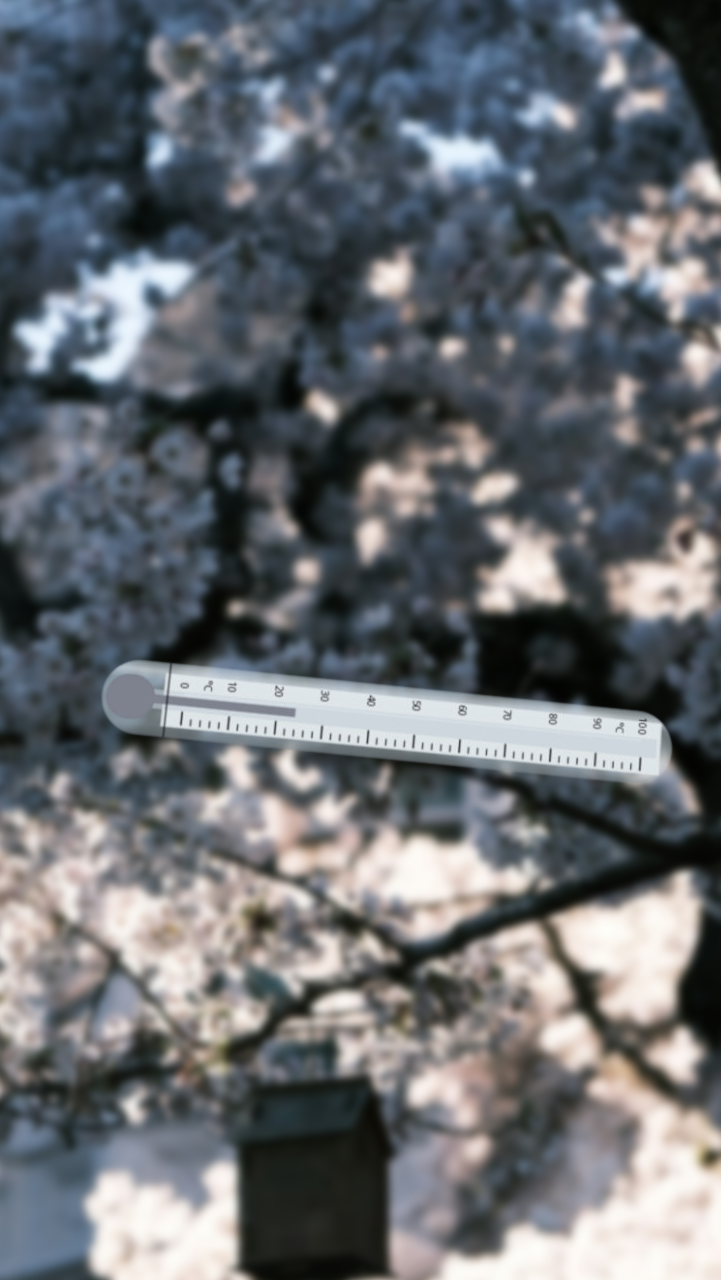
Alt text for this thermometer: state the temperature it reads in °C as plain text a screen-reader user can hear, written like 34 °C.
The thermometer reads 24 °C
